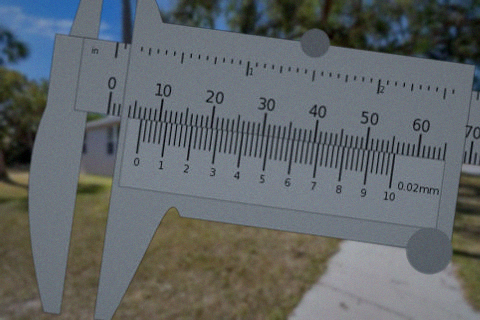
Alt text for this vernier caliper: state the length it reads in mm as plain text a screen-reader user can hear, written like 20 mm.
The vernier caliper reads 6.5 mm
